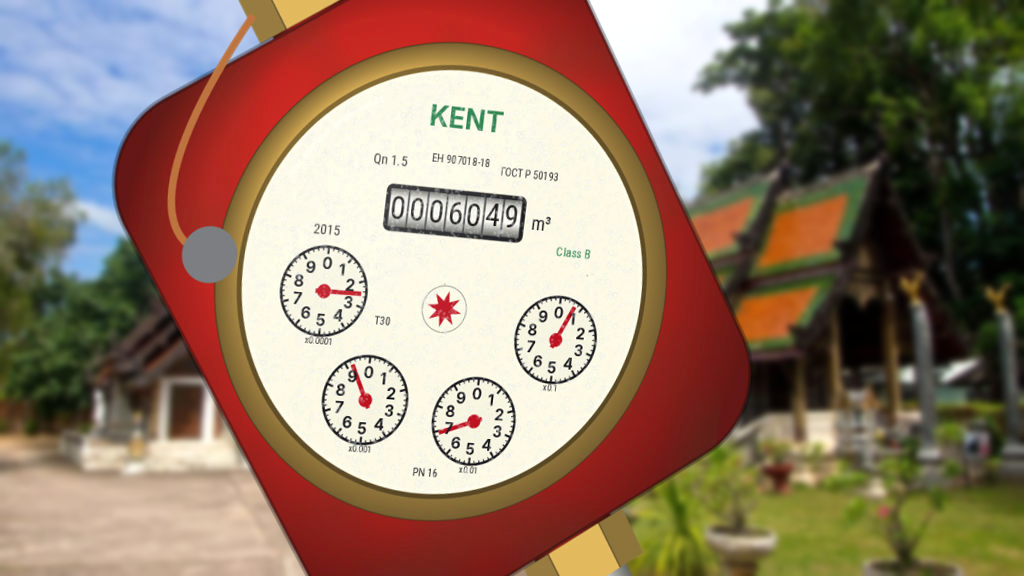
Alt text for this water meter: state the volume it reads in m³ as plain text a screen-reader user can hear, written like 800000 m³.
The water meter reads 6049.0692 m³
